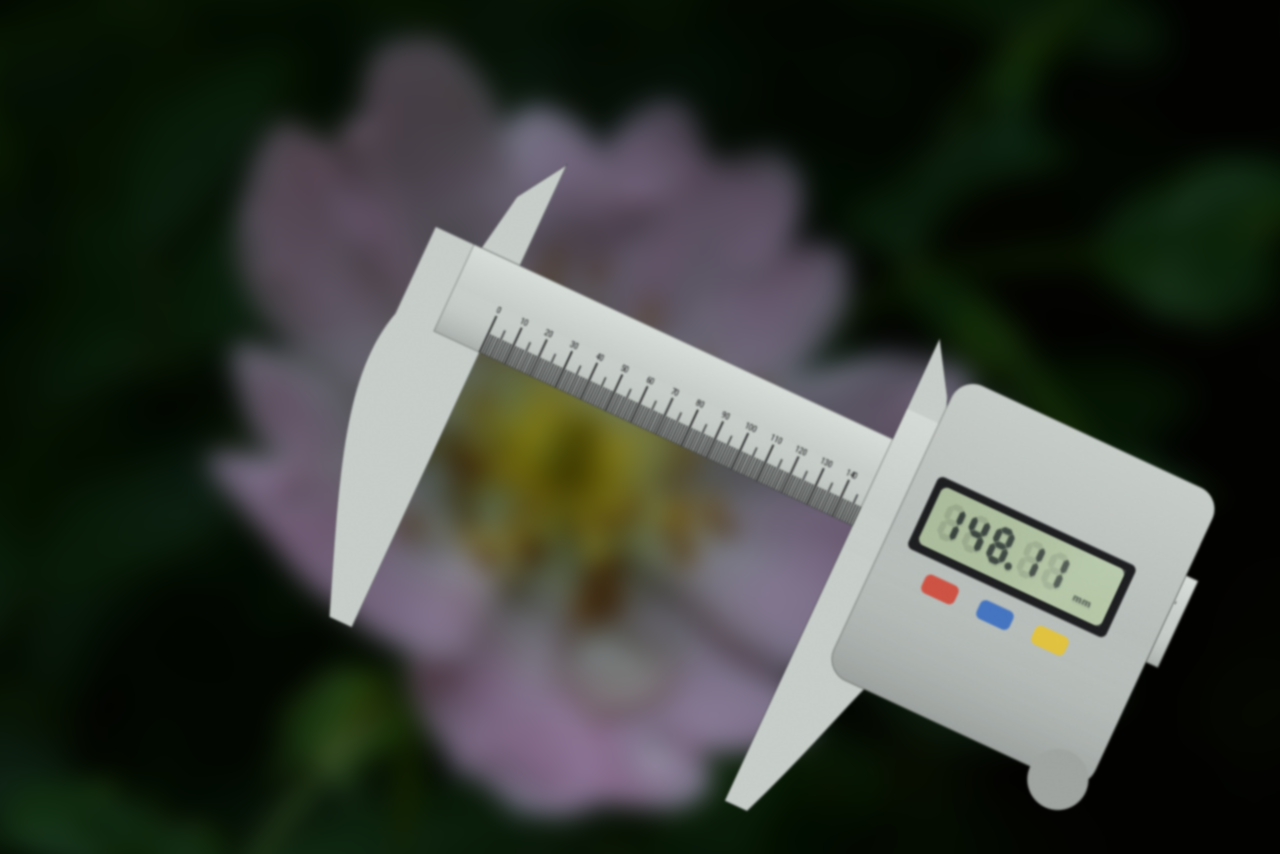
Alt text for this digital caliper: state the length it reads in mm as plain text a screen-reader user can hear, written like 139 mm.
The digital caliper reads 148.11 mm
